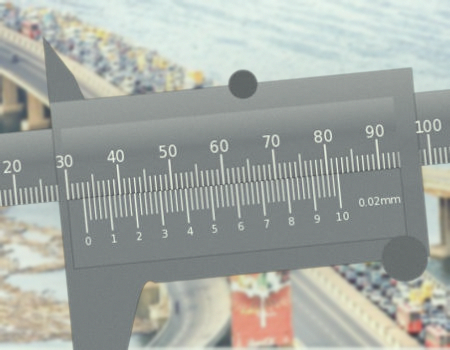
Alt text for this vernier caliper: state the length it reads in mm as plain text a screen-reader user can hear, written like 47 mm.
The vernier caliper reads 33.0 mm
